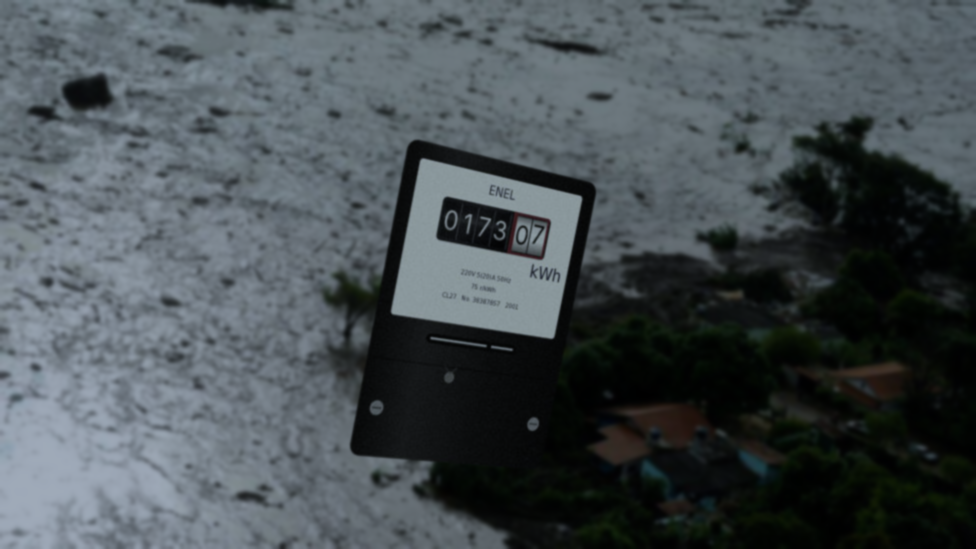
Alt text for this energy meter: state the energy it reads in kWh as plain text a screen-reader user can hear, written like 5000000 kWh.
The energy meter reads 173.07 kWh
